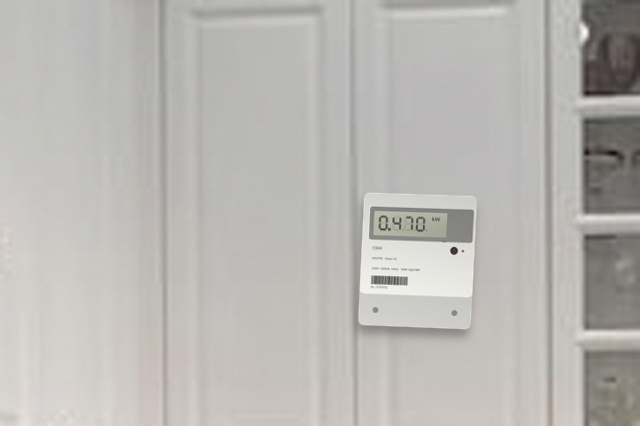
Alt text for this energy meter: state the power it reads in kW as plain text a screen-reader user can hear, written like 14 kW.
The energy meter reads 0.470 kW
